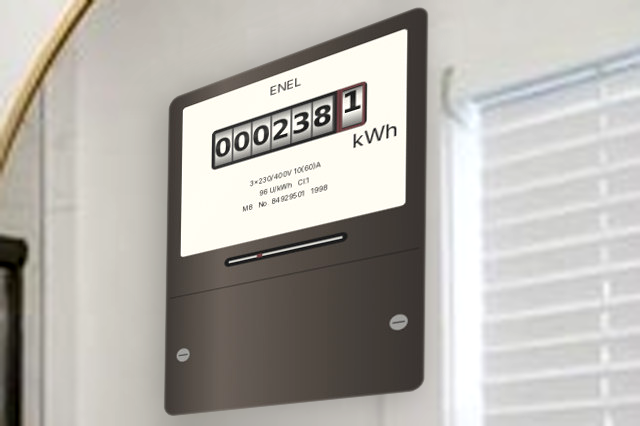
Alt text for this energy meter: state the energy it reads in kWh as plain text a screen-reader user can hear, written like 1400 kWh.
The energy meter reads 238.1 kWh
